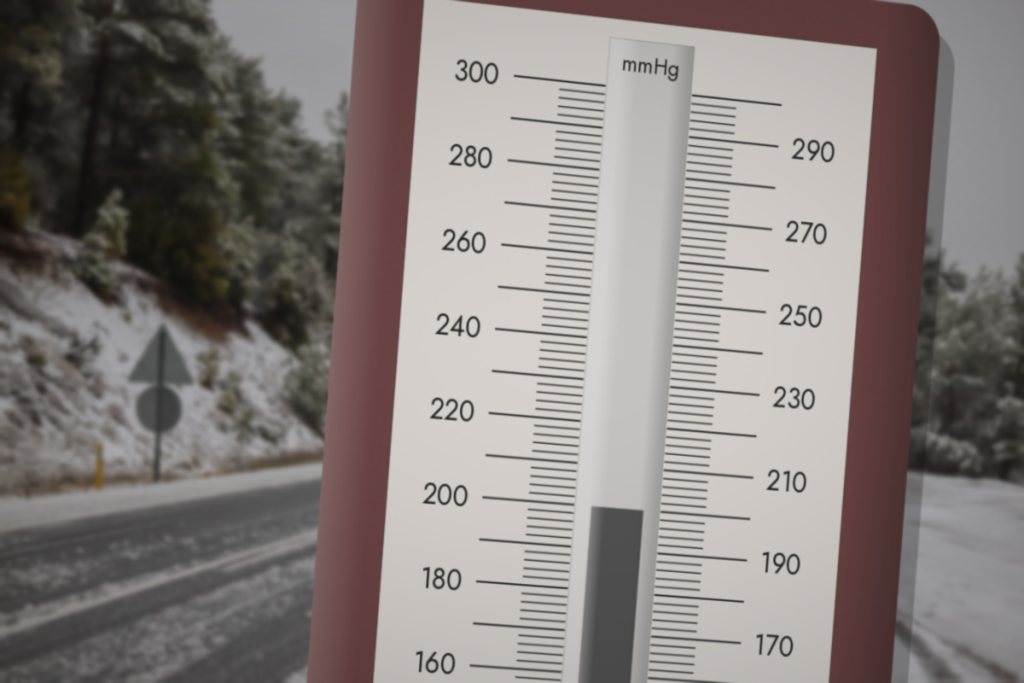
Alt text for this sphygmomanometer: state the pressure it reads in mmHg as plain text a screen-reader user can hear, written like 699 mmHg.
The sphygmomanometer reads 200 mmHg
